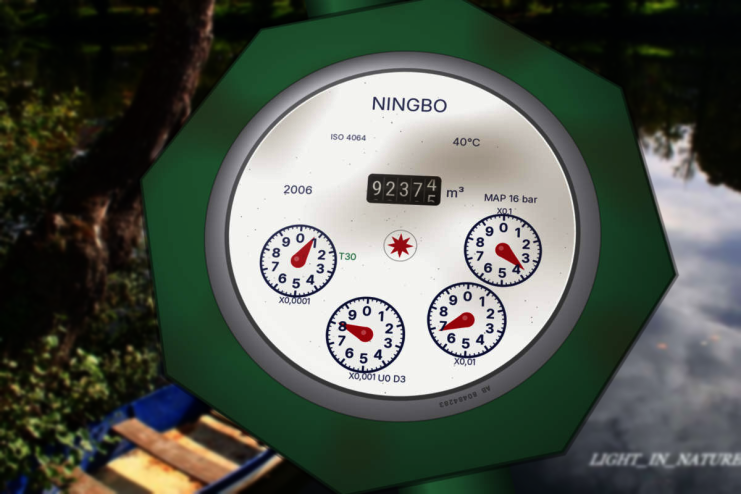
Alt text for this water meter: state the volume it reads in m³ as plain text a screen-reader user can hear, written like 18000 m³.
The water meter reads 92374.3680 m³
